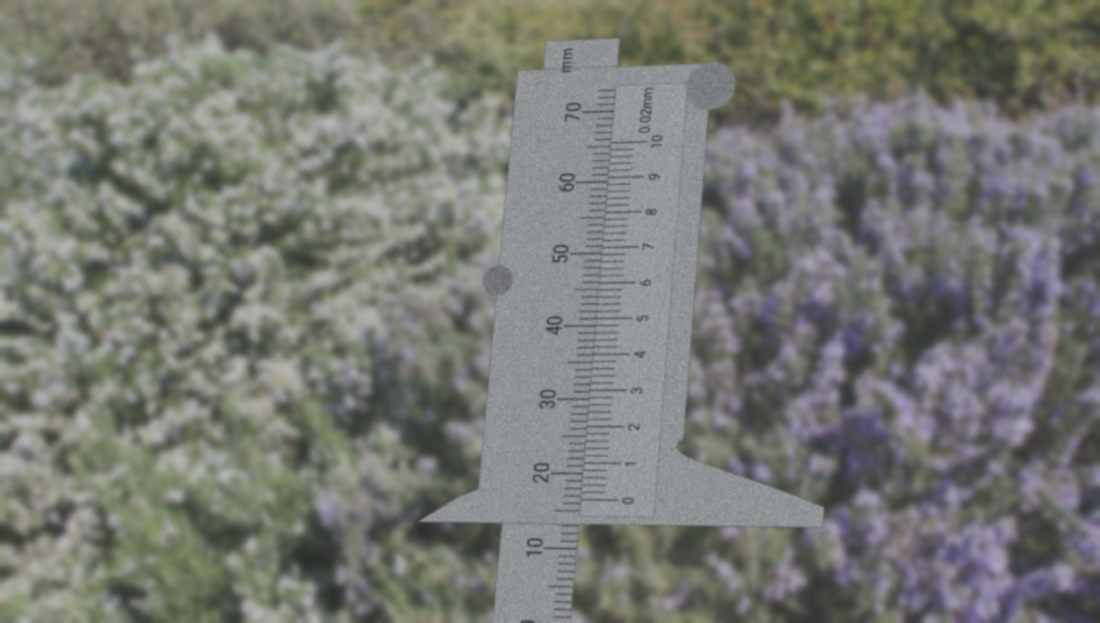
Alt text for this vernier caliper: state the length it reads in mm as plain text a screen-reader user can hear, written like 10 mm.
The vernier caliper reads 16.5 mm
